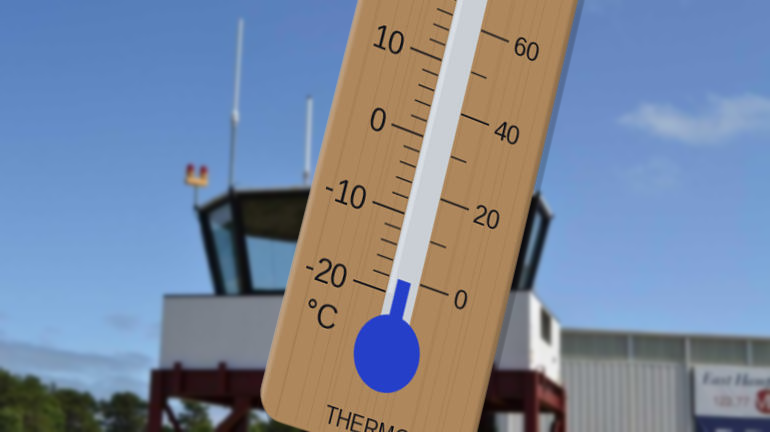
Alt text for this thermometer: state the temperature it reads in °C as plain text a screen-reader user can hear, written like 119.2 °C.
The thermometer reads -18 °C
